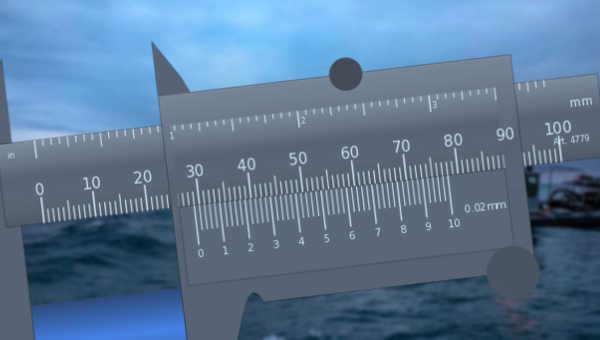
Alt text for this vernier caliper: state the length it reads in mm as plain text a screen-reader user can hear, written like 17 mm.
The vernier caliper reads 29.0 mm
